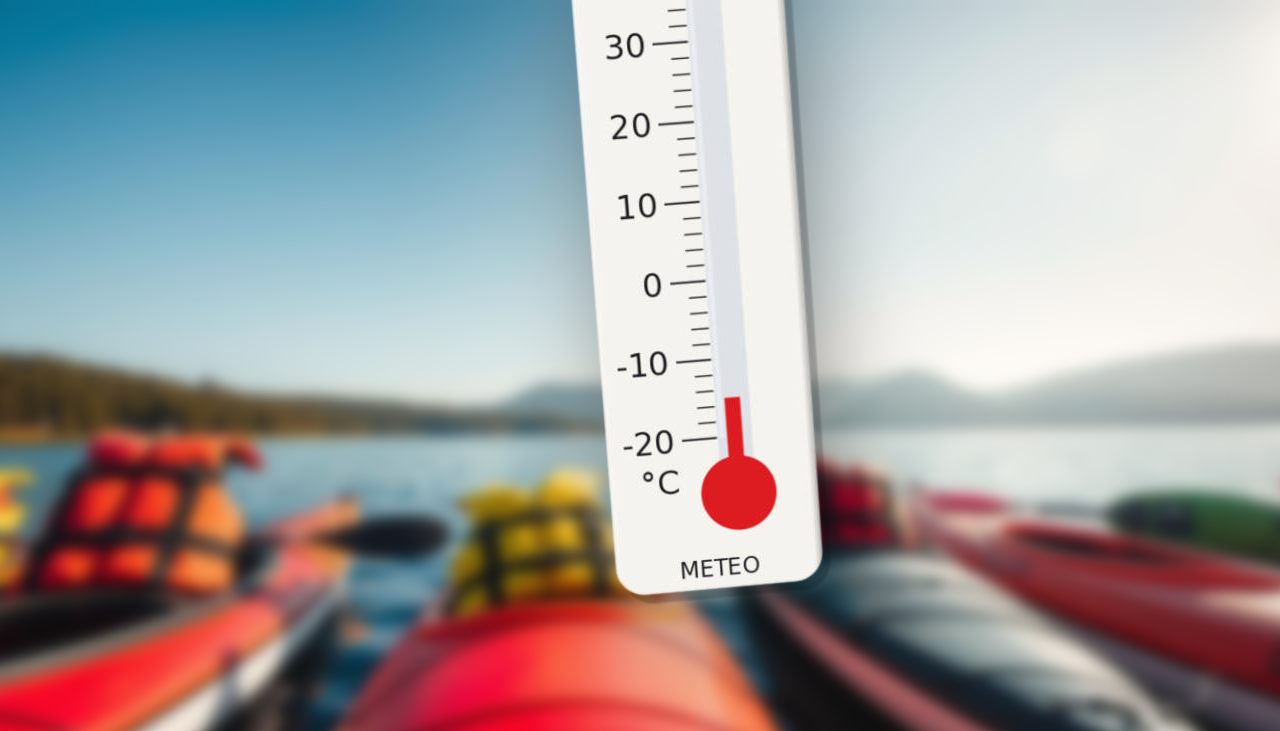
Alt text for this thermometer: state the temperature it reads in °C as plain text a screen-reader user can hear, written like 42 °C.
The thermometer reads -15 °C
